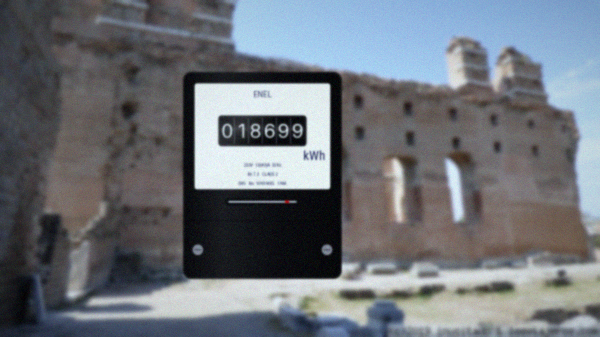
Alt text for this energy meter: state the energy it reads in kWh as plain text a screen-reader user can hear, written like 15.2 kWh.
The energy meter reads 18699 kWh
